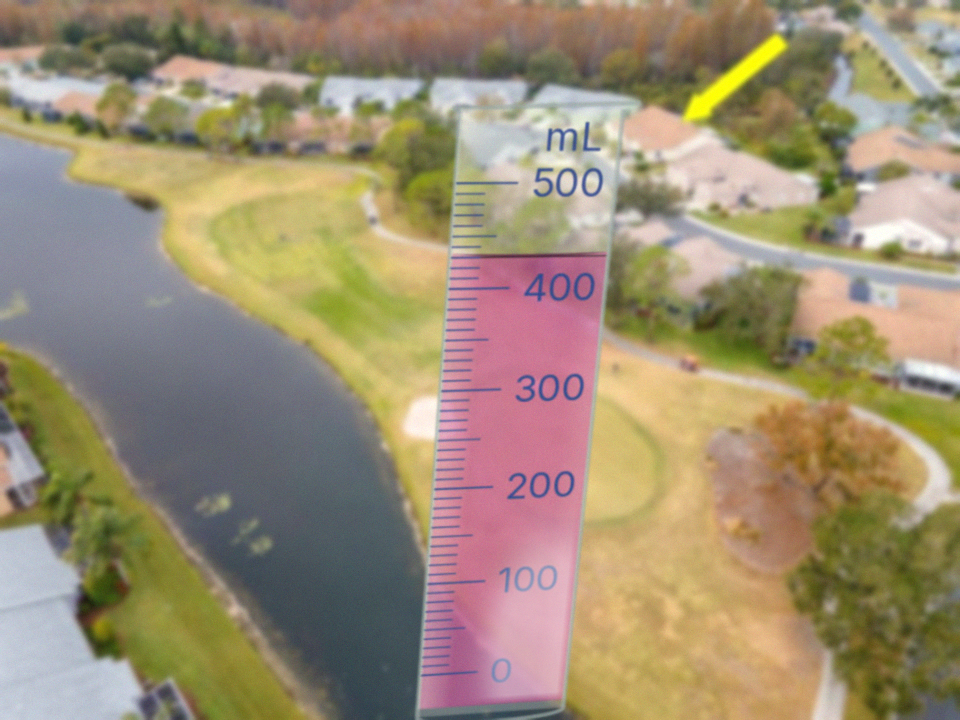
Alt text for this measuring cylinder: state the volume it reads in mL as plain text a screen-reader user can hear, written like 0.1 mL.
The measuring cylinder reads 430 mL
